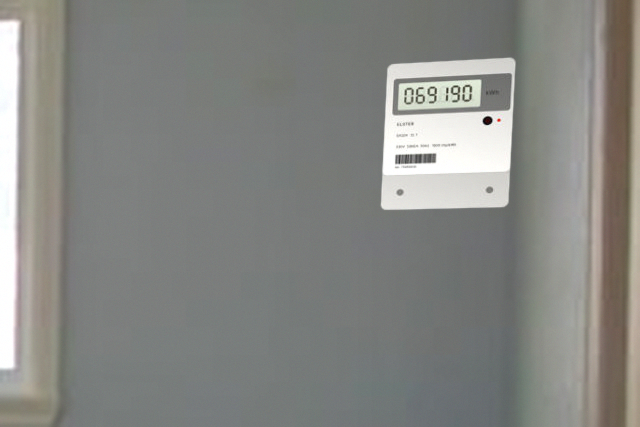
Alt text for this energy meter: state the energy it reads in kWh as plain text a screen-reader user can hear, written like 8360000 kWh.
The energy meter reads 69190 kWh
